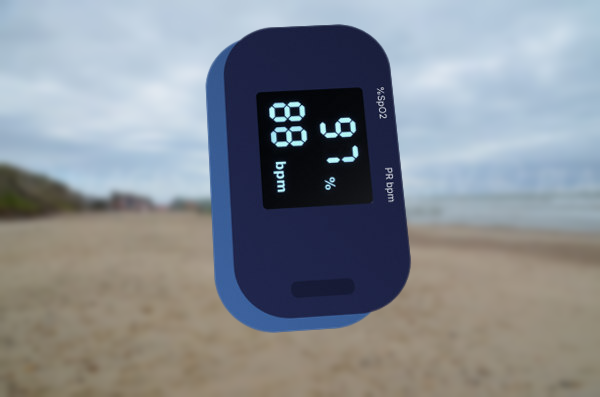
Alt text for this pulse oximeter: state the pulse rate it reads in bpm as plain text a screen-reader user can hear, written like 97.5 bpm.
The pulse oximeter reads 88 bpm
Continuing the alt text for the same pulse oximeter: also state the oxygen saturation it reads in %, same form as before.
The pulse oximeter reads 97 %
